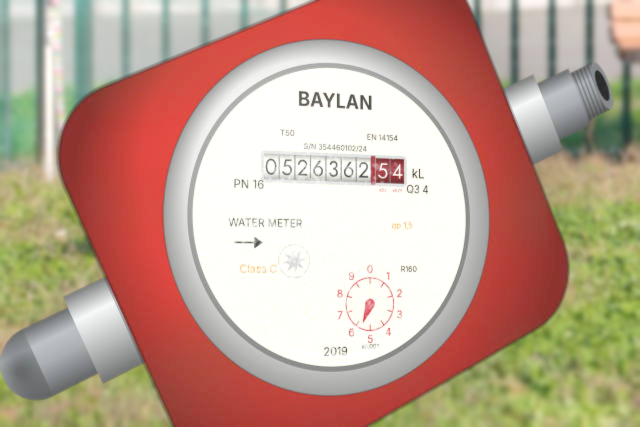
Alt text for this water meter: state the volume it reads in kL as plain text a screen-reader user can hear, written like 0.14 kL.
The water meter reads 526362.545 kL
